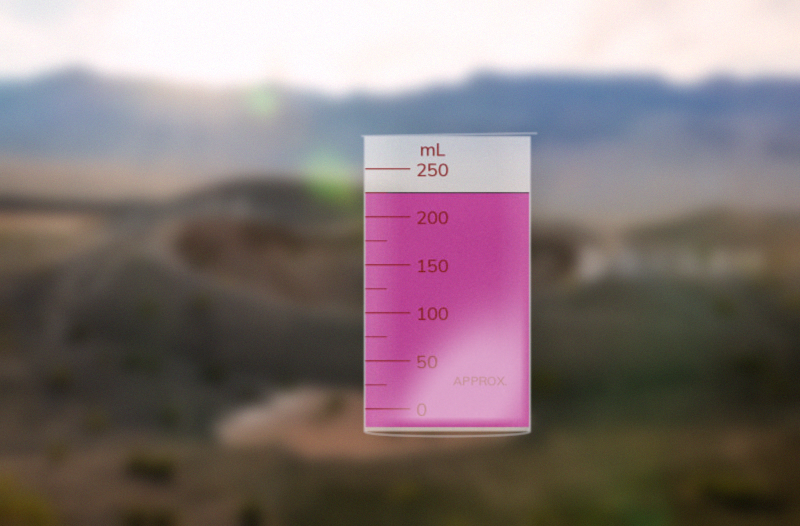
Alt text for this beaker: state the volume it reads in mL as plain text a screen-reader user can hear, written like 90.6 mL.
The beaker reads 225 mL
